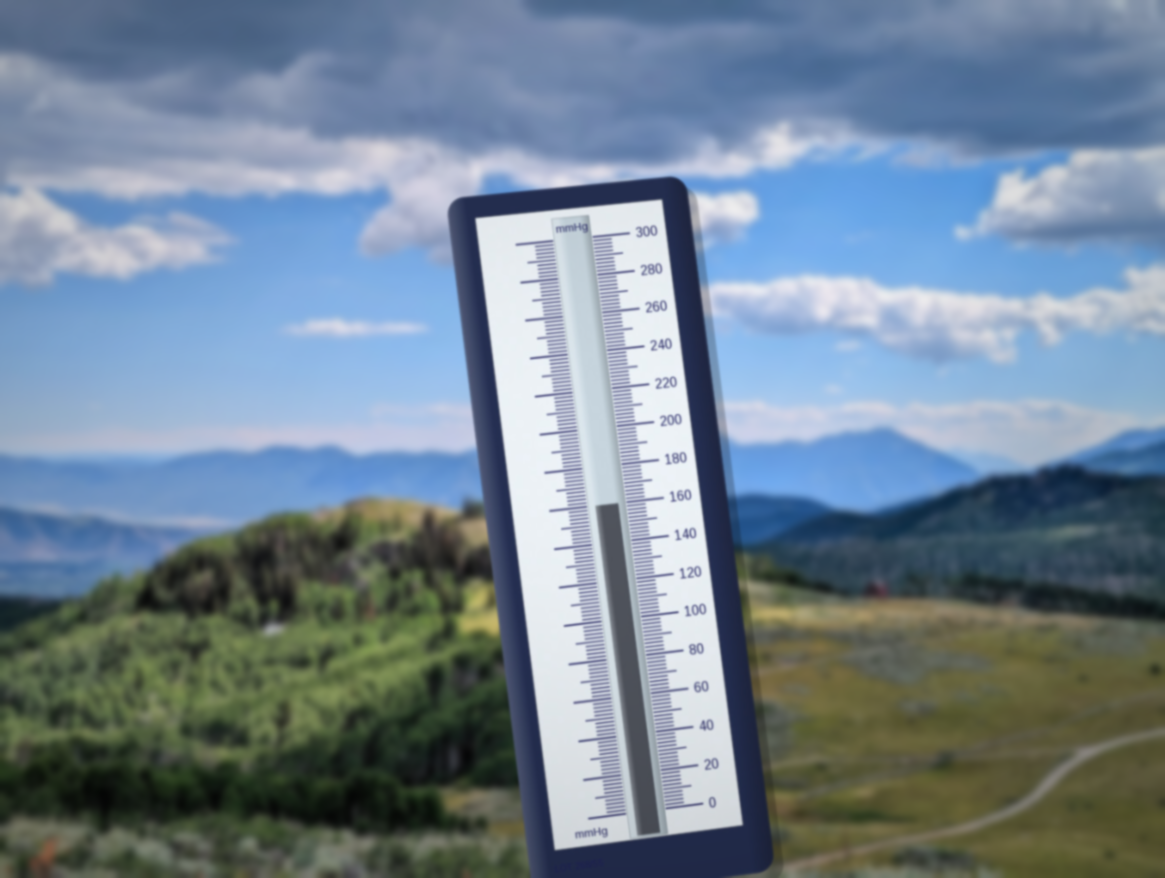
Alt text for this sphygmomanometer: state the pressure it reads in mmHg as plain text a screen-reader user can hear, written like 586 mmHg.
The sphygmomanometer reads 160 mmHg
